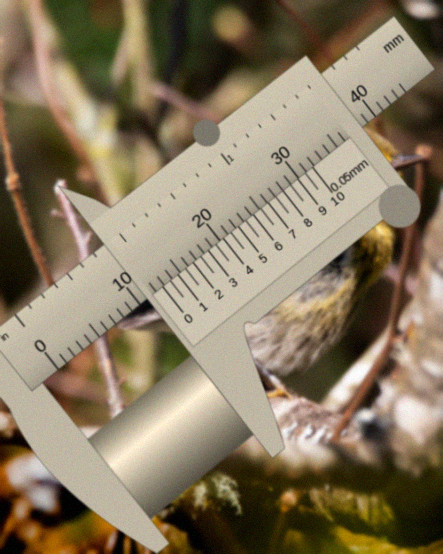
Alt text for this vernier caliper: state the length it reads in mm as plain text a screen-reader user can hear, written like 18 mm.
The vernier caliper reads 12.8 mm
